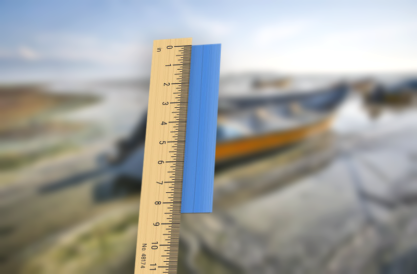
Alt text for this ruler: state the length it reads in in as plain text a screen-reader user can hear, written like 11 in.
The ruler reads 8.5 in
